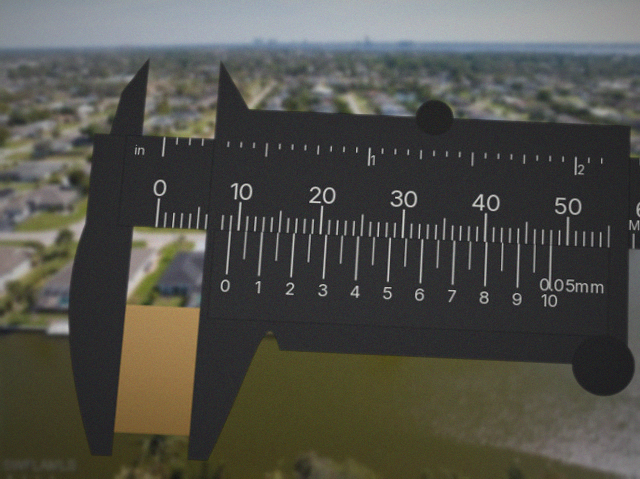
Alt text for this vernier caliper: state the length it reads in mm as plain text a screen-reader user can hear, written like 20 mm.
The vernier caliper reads 9.0 mm
